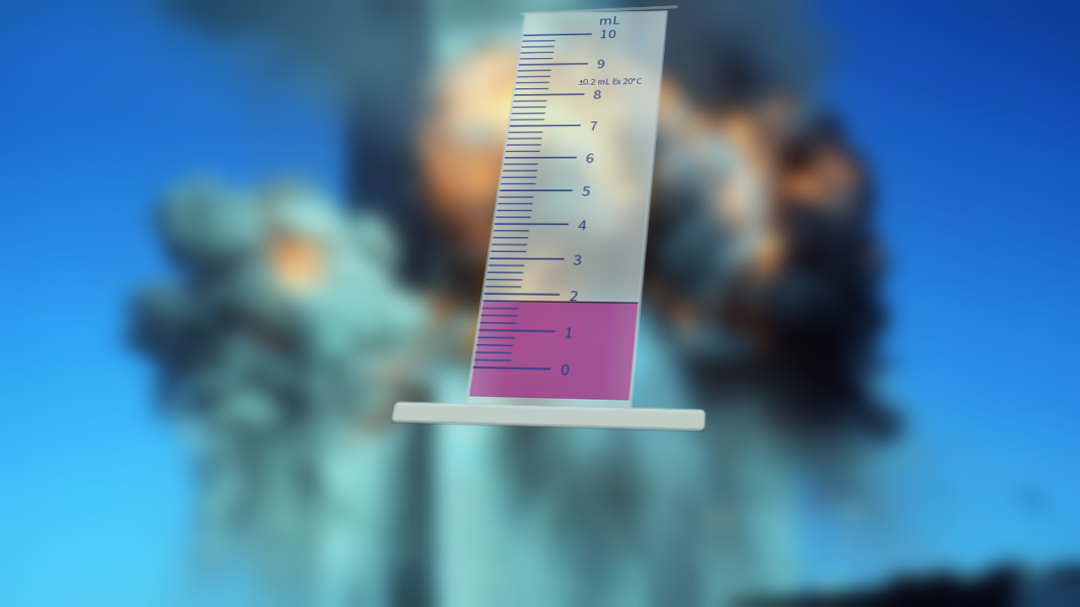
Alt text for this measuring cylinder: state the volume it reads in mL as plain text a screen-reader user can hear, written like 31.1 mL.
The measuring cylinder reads 1.8 mL
